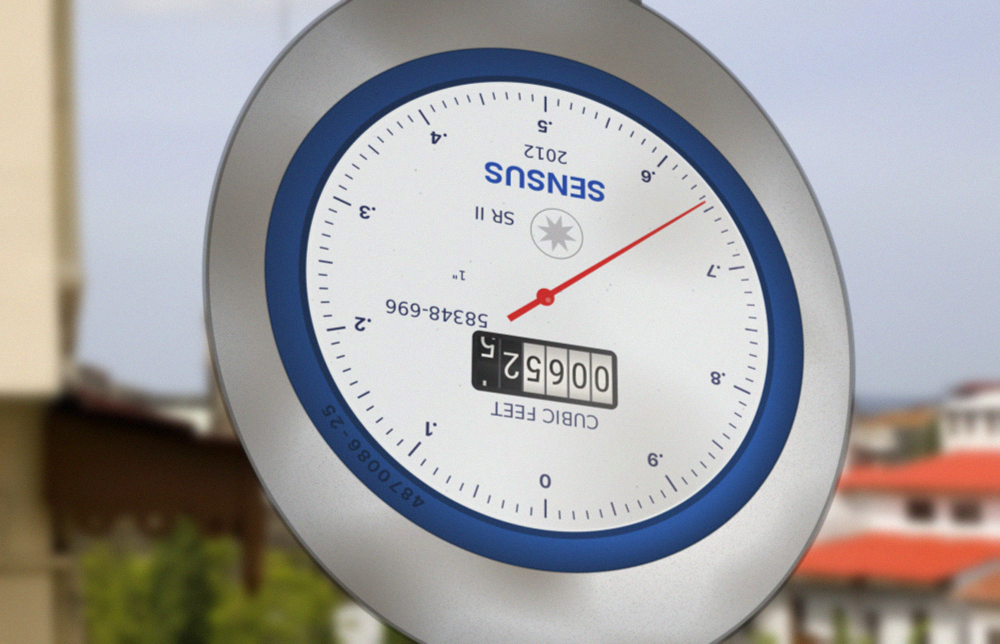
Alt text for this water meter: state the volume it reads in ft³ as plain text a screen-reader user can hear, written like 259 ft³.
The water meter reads 6524.64 ft³
